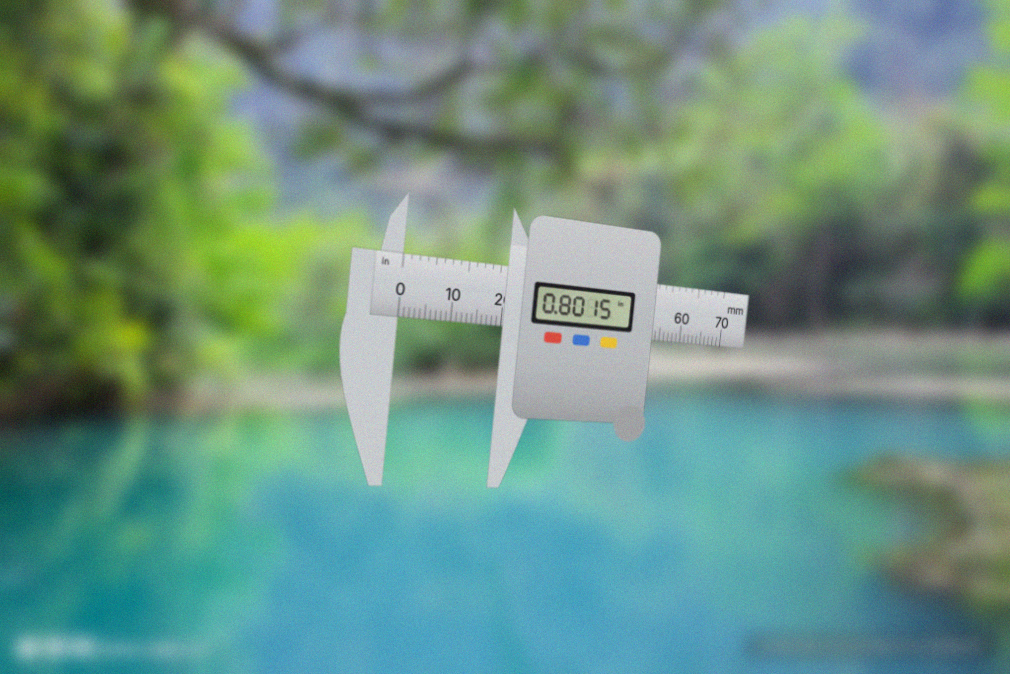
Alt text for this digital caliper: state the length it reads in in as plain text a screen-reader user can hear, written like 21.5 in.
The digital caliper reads 0.8015 in
